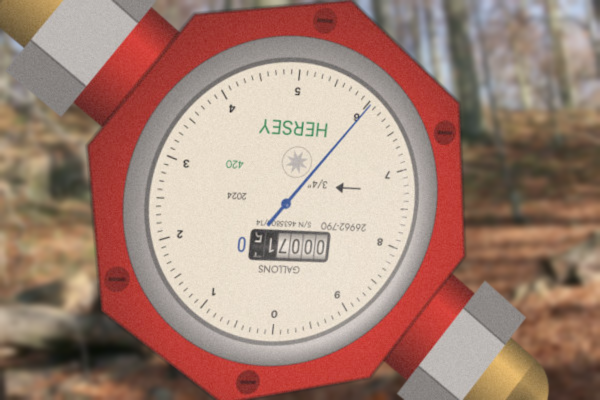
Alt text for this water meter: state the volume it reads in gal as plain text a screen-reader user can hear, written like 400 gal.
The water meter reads 7146.0 gal
